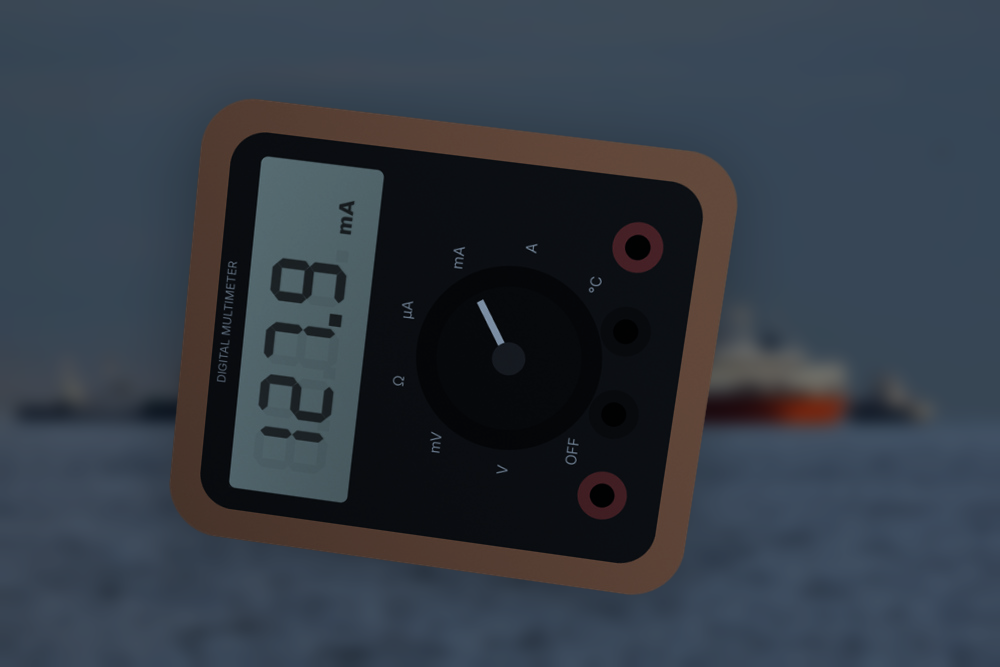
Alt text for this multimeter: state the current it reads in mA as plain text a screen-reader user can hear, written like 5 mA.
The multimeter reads 127.9 mA
